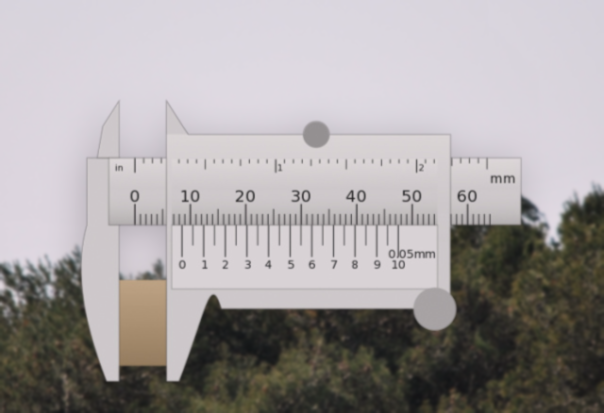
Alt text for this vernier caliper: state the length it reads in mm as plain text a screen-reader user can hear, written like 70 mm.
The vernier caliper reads 8.5 mm
